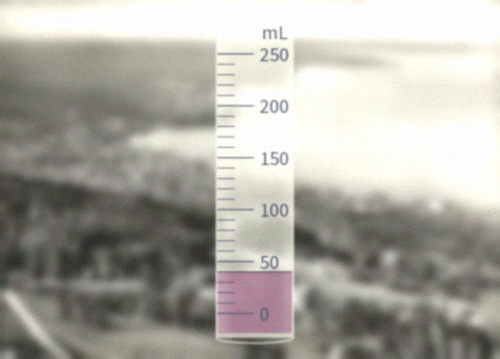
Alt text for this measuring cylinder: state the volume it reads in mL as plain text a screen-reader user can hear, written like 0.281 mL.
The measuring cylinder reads 40 mL
